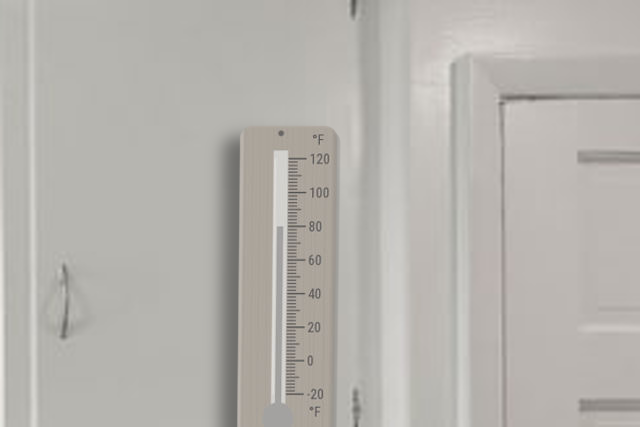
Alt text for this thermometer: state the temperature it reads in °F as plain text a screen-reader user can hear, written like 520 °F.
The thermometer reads 80 °F
